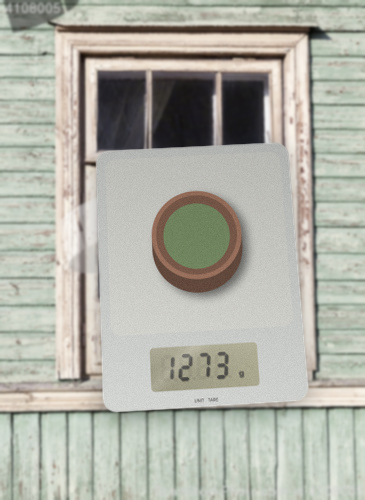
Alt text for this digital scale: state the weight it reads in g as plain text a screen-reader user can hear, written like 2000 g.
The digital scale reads 1273 g
